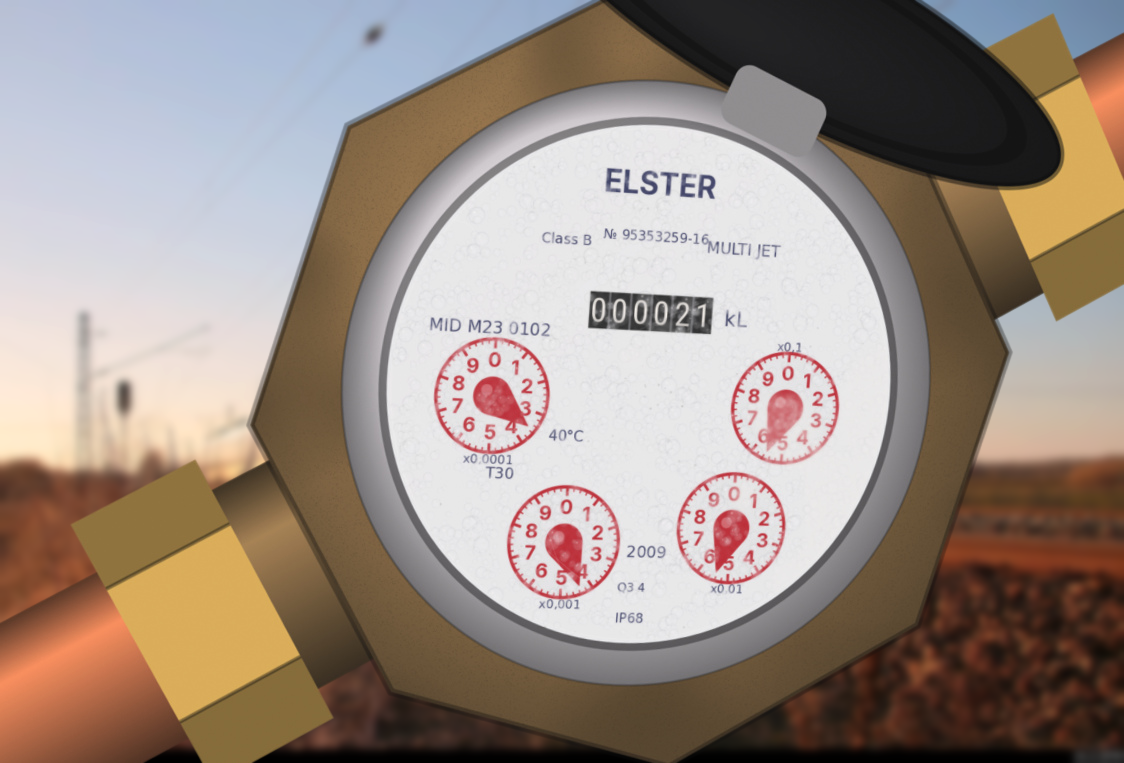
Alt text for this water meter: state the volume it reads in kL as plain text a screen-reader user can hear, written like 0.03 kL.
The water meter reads 21.5543 kL
